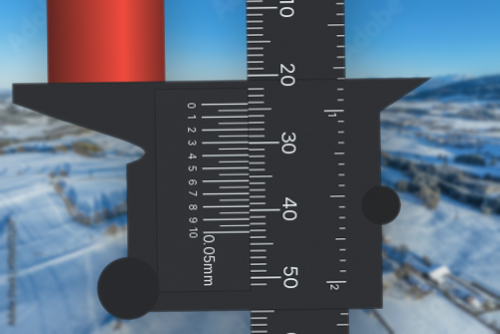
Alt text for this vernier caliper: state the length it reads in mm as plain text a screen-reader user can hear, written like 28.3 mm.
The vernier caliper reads 24.2 mm
